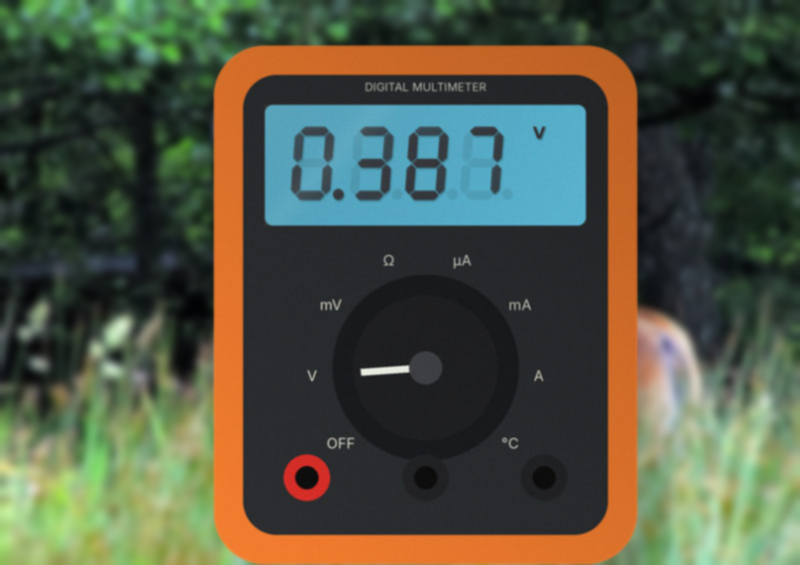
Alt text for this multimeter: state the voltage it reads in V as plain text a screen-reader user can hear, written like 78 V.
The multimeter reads 0.387 V
